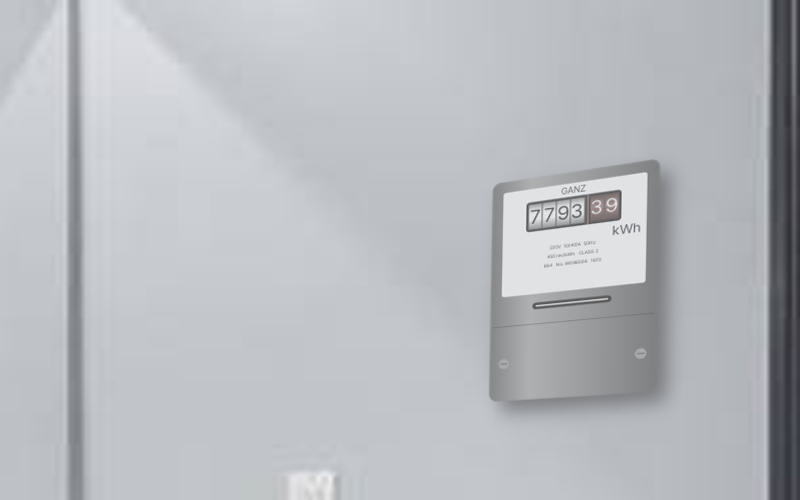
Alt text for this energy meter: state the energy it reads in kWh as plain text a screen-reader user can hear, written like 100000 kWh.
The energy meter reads 7793.39 kWh
